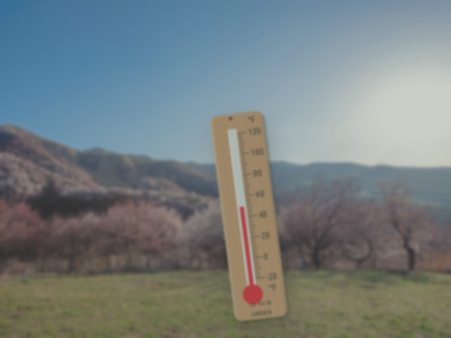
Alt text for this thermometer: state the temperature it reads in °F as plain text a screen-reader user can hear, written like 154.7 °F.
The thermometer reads 50 °F
